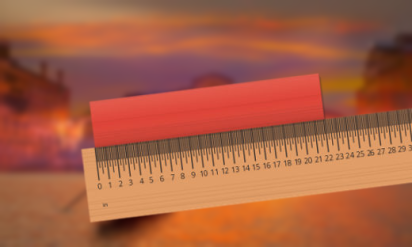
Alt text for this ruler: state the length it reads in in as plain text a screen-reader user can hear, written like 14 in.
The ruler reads 22 in
